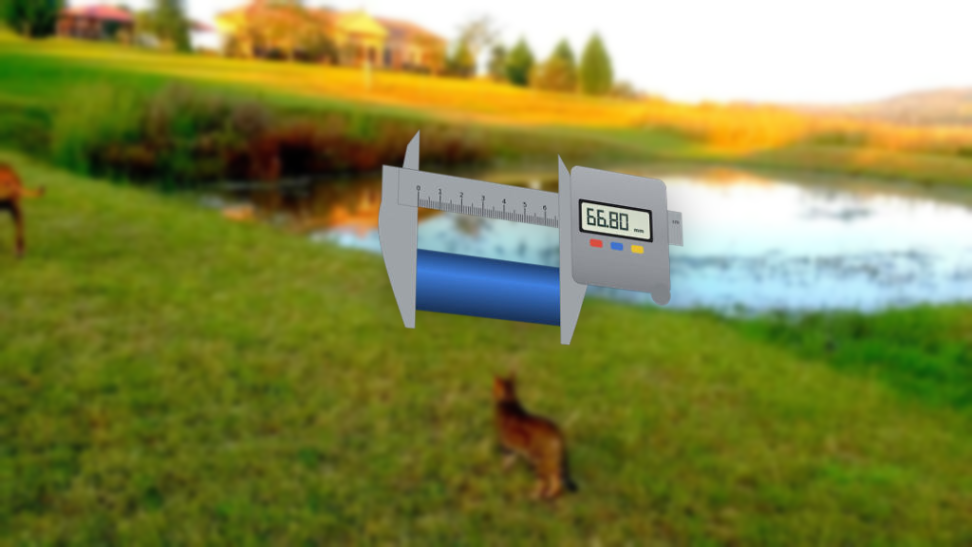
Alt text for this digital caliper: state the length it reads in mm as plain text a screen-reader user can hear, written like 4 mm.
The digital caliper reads 66.80 mm
